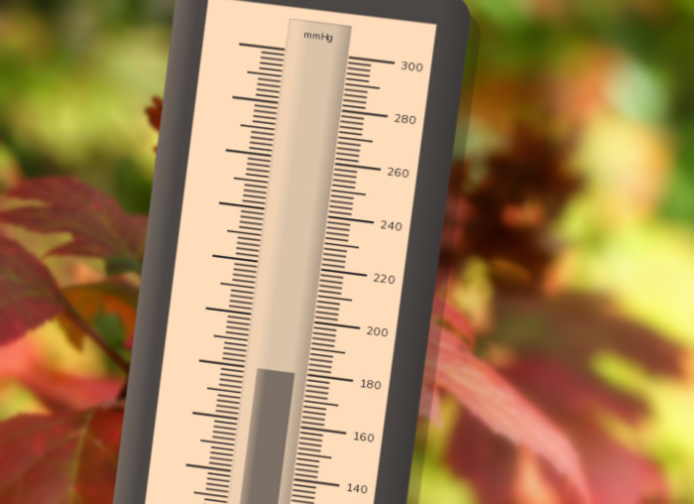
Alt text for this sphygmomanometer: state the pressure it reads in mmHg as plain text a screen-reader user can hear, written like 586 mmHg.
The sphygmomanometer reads 180 mmHg
